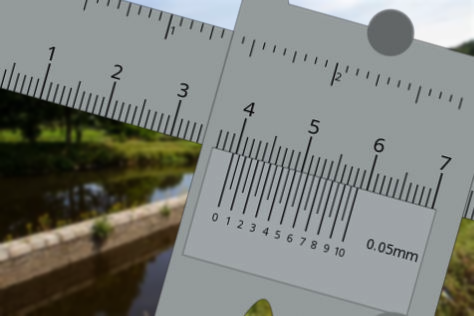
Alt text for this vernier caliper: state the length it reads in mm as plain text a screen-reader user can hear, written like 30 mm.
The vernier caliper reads 39.6 mm
